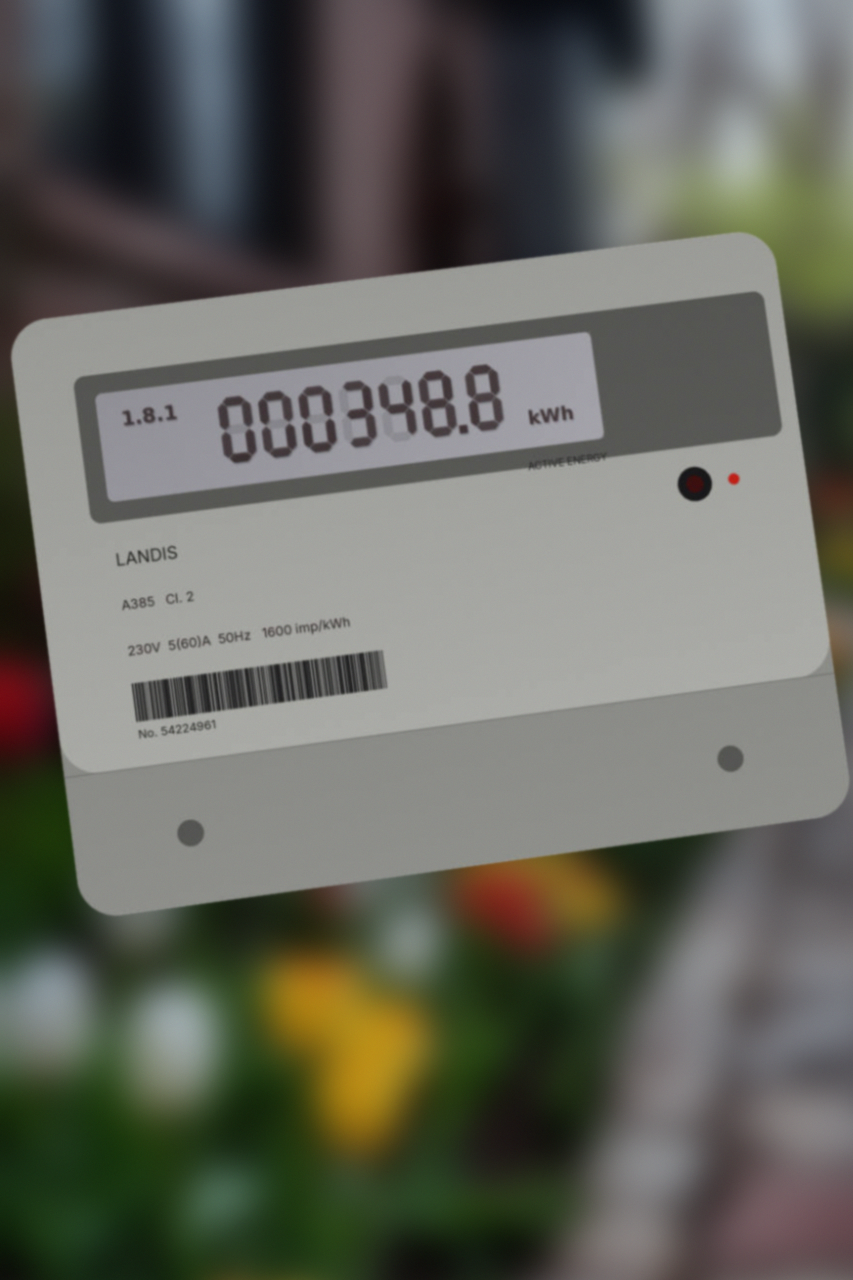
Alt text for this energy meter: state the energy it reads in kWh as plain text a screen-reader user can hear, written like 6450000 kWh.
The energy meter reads 348.8 kWh
